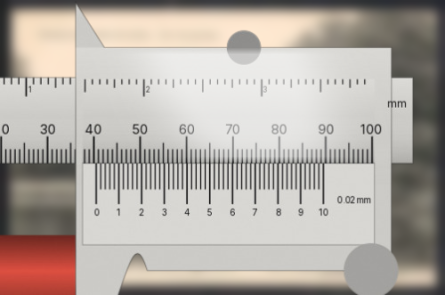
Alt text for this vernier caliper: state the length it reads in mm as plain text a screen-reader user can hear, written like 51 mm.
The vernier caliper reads 40.5 mm
